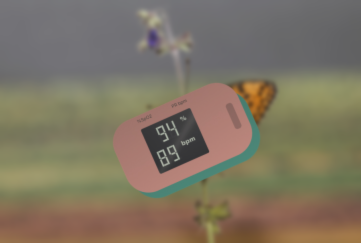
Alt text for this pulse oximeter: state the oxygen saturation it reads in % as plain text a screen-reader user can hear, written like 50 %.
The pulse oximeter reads 94 %
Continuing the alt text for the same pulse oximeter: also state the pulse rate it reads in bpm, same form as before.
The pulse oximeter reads 89 bpm
